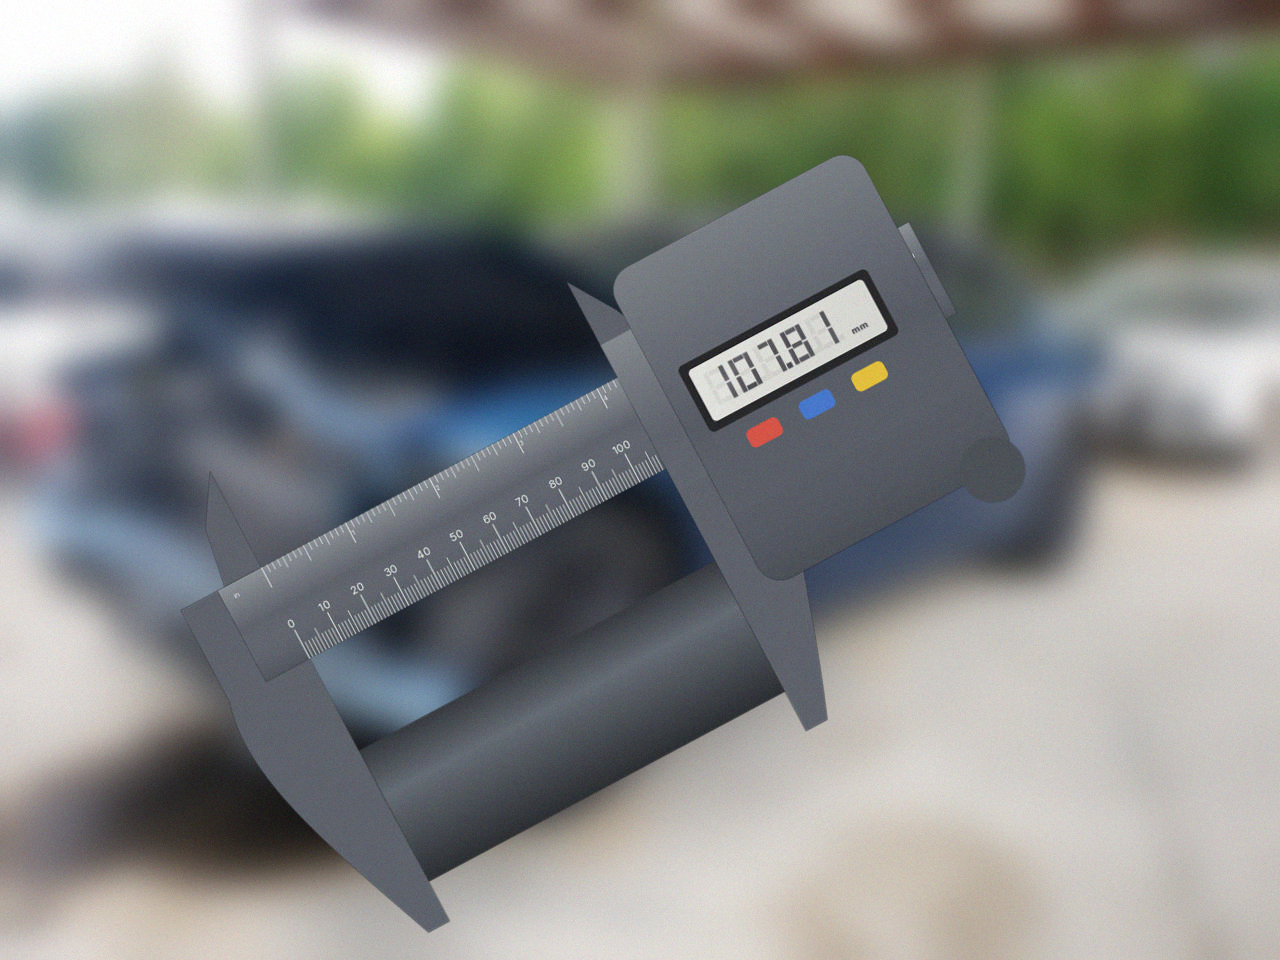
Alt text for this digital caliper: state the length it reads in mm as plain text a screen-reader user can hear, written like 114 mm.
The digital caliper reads 107.81 mm
